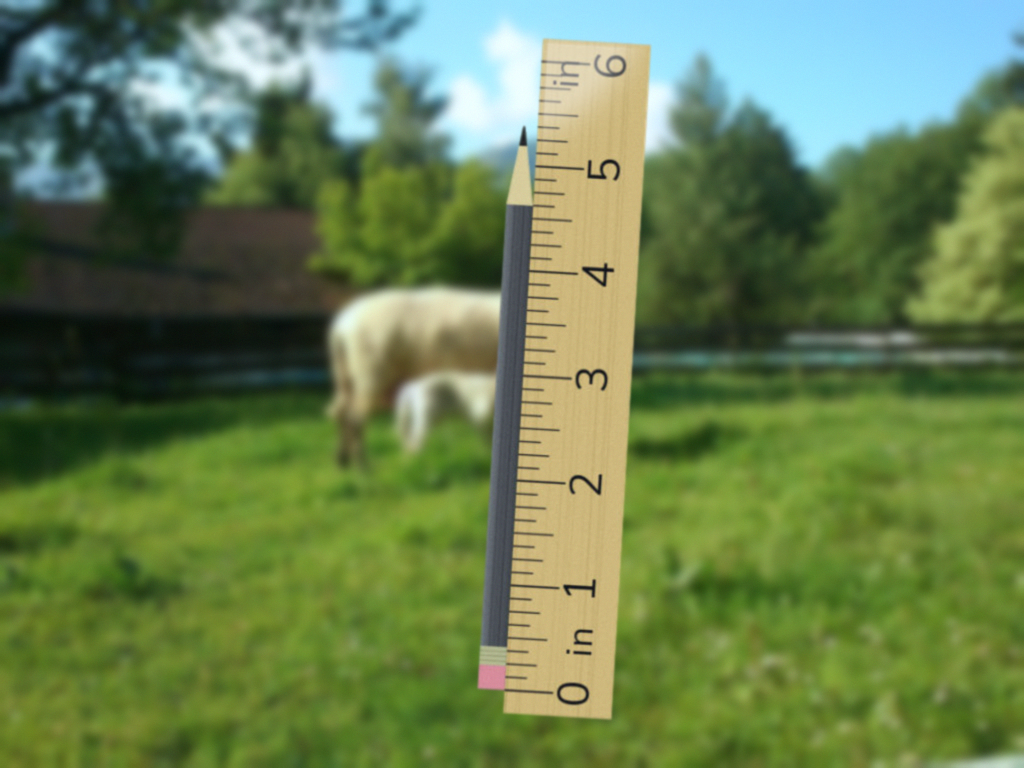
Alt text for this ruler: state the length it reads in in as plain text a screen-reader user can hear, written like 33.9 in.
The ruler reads 5.375 in
